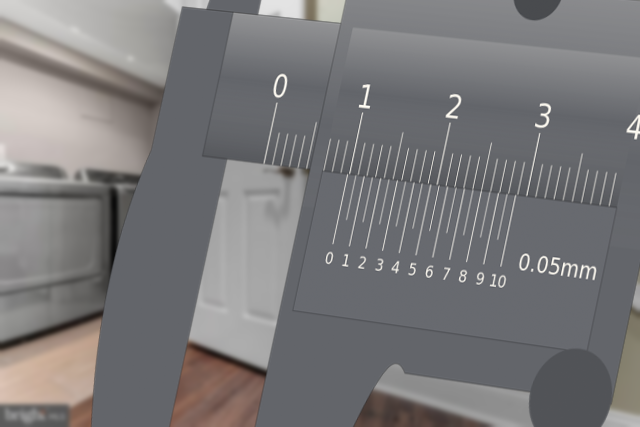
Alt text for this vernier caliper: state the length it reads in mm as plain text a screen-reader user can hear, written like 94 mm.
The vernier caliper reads 9.8 mm
